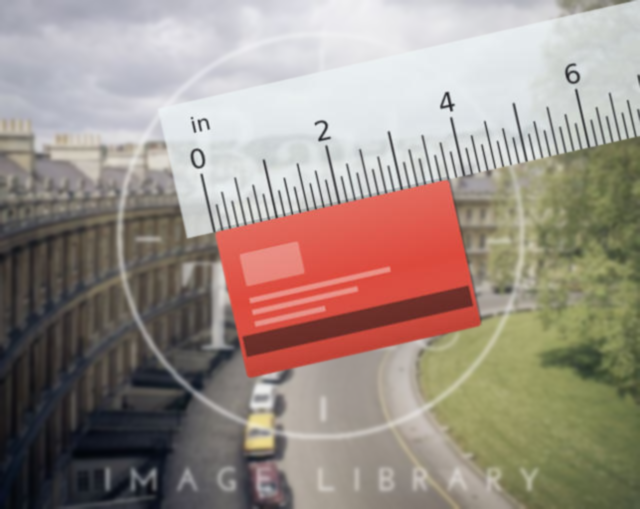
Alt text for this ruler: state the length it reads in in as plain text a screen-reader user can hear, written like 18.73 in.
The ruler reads 3.75 in
